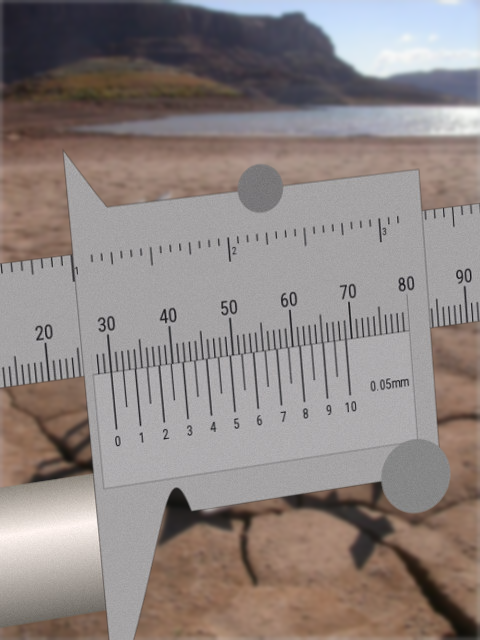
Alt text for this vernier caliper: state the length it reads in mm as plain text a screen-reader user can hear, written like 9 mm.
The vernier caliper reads 30.0 mm
